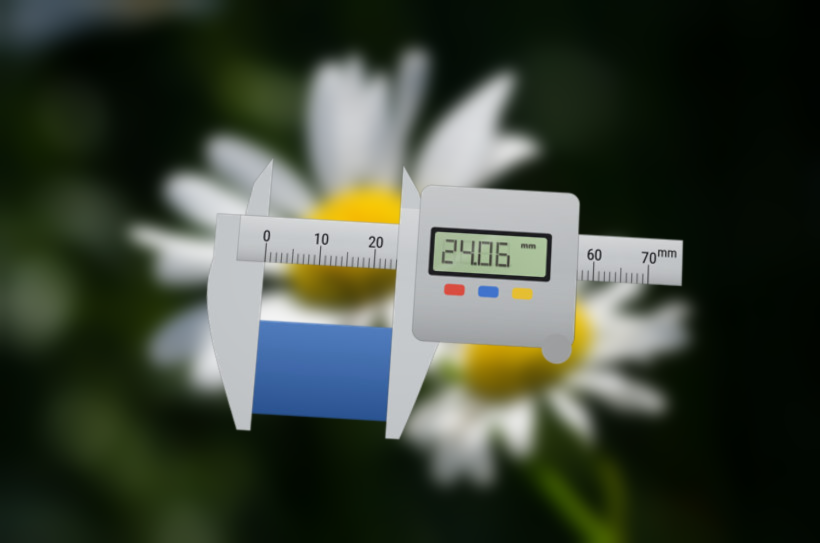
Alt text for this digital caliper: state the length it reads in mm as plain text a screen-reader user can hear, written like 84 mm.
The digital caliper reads 24.06 mm
